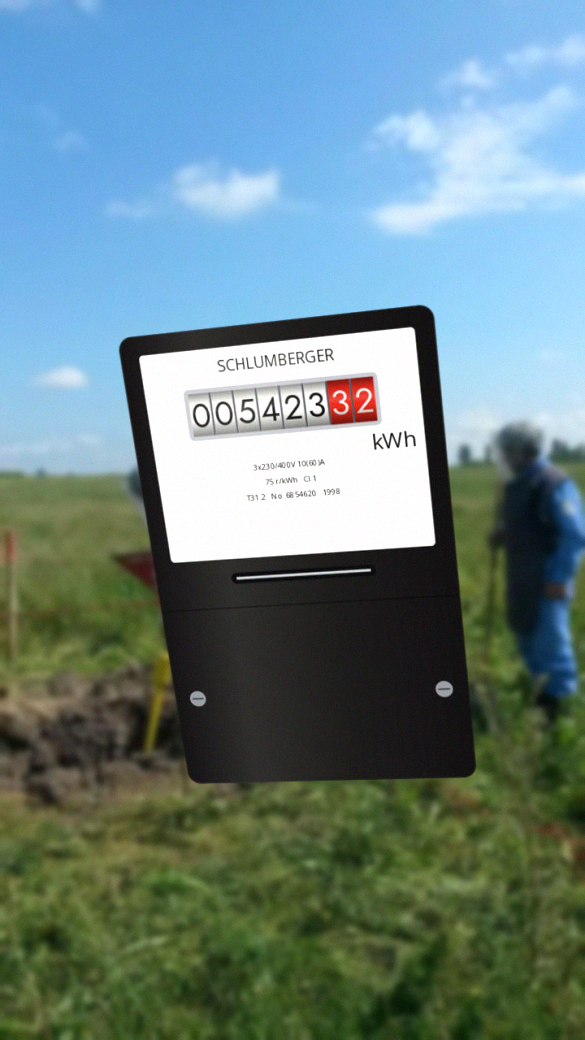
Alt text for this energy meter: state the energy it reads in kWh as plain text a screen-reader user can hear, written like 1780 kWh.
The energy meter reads 5423.32 kWh
